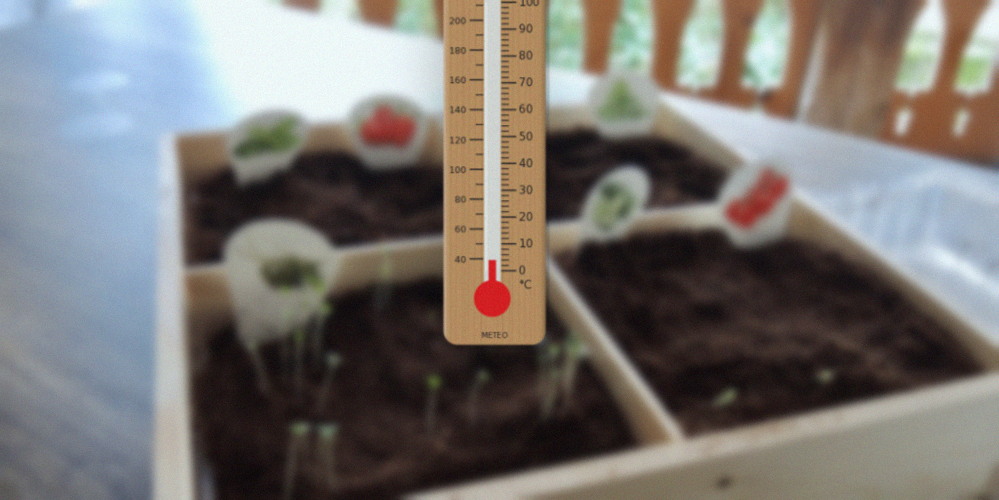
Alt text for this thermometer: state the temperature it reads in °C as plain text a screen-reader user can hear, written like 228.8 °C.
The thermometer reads 4 °C
